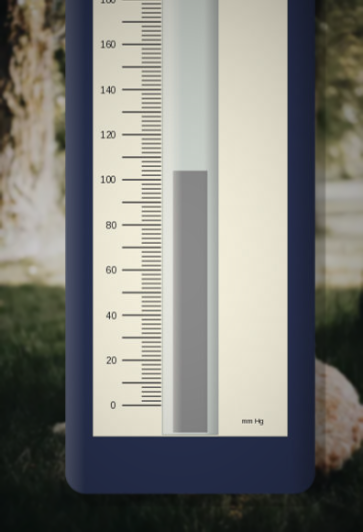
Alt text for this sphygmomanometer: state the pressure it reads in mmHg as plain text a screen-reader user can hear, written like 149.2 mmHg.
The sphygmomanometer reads 104 mmHg
